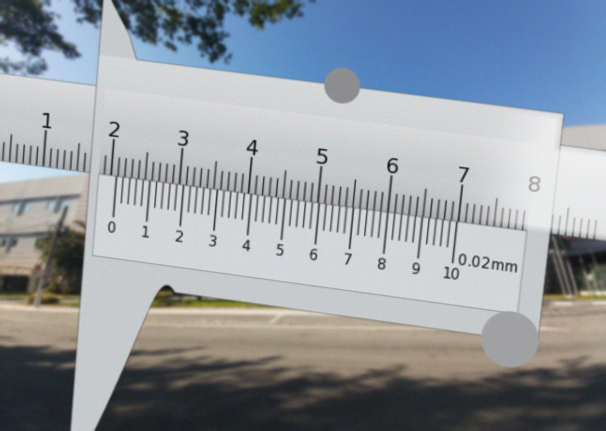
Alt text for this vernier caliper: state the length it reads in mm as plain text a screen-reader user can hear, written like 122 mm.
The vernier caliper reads 20.8 mm
